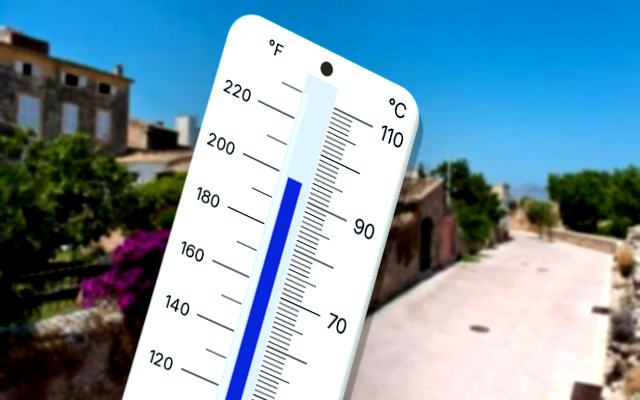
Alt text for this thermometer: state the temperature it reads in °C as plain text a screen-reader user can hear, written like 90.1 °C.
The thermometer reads 93 °C
